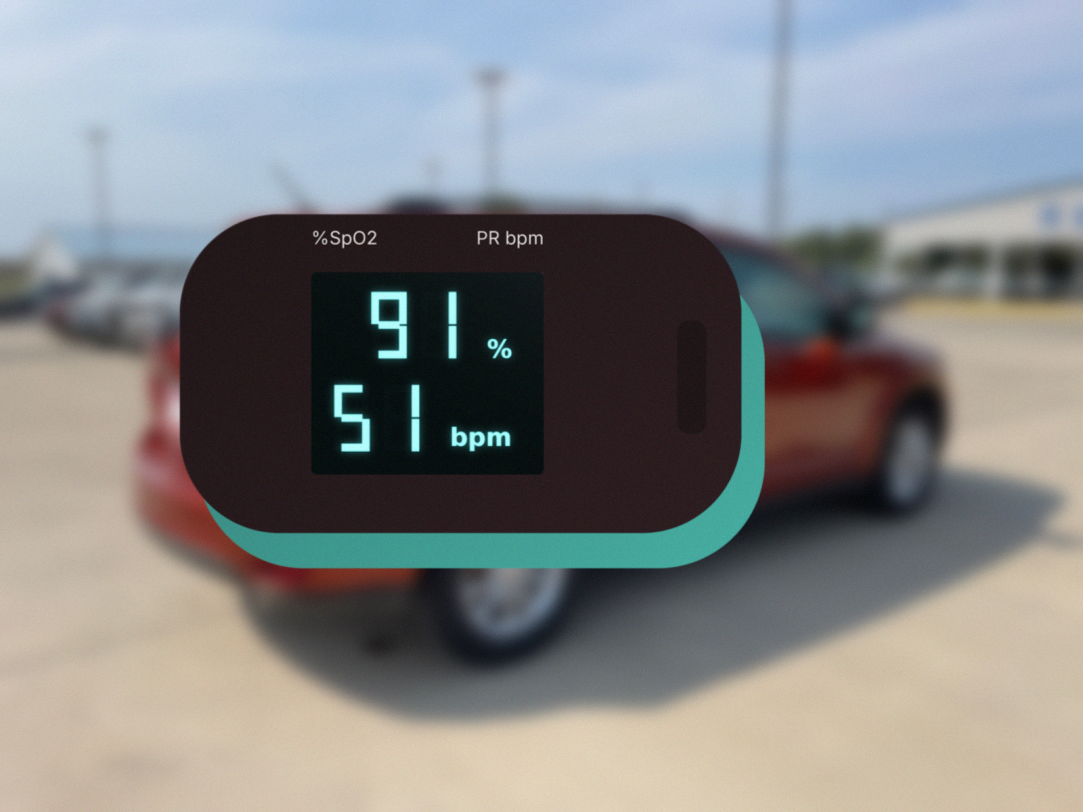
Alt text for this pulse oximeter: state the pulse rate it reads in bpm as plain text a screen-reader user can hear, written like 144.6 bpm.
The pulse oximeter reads 51 bpm
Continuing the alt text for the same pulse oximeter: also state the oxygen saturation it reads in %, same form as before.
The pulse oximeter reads 91 %
